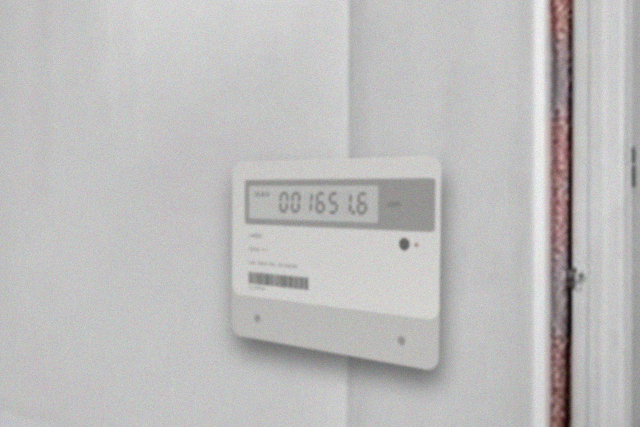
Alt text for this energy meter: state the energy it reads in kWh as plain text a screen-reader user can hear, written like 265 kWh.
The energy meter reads 1651.6 kWh
